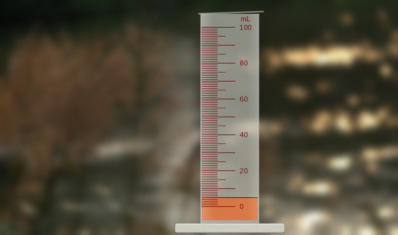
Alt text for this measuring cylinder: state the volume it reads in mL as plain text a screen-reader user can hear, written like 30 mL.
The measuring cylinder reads 5 mL
